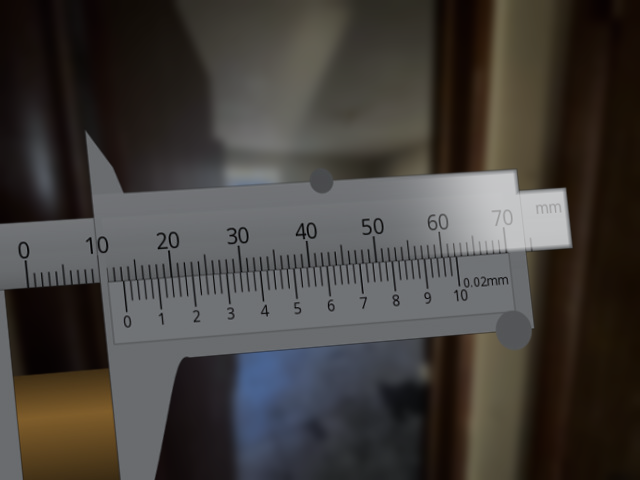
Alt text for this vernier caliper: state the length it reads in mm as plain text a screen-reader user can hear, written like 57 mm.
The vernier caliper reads 13.2 mm
